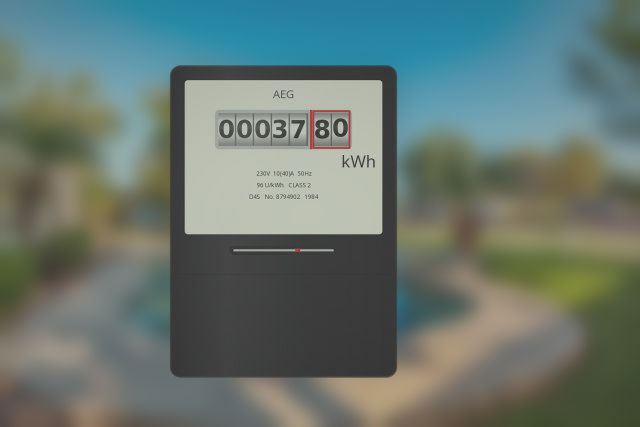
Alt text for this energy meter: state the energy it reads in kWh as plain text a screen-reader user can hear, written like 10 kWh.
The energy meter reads 37.80 kWh
